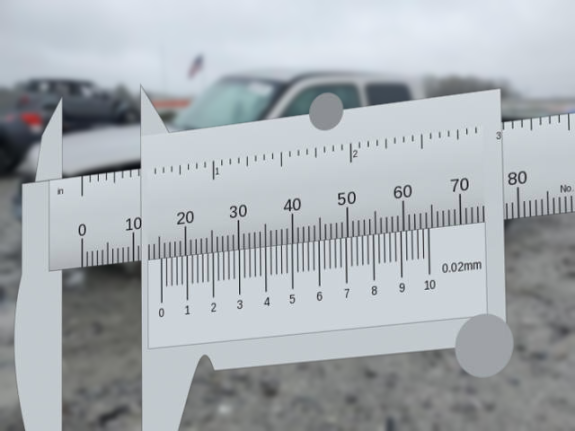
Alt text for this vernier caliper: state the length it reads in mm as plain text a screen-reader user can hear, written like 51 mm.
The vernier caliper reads 15.4 mm
